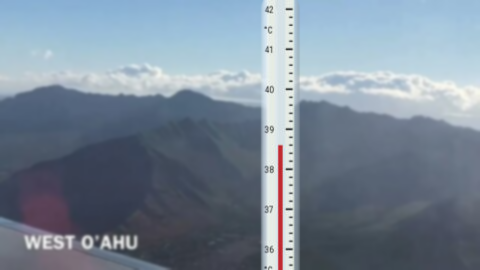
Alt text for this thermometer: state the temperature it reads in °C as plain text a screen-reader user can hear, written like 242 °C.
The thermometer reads 38.6 °C
